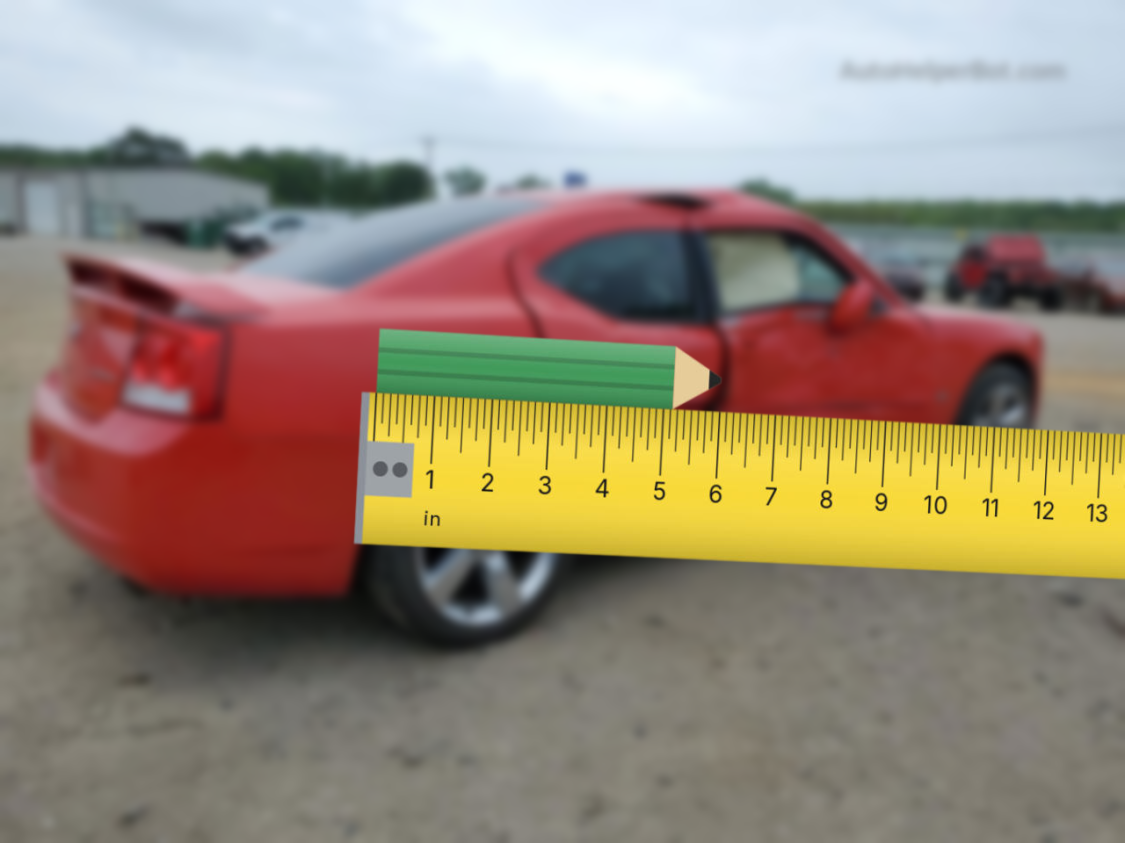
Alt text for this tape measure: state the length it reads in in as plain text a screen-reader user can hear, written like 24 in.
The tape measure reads 6 in
